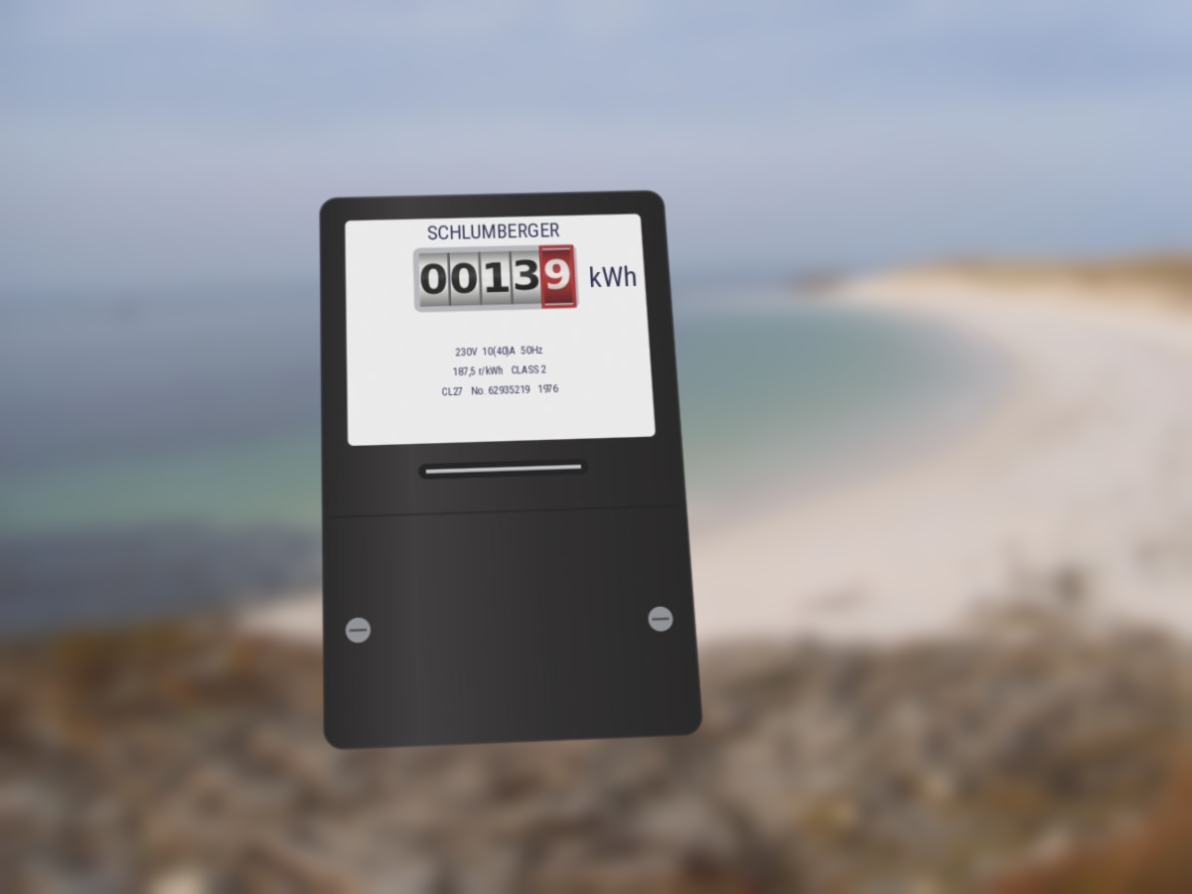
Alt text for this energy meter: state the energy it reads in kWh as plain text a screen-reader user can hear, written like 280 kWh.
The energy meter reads 13.9 kWh
